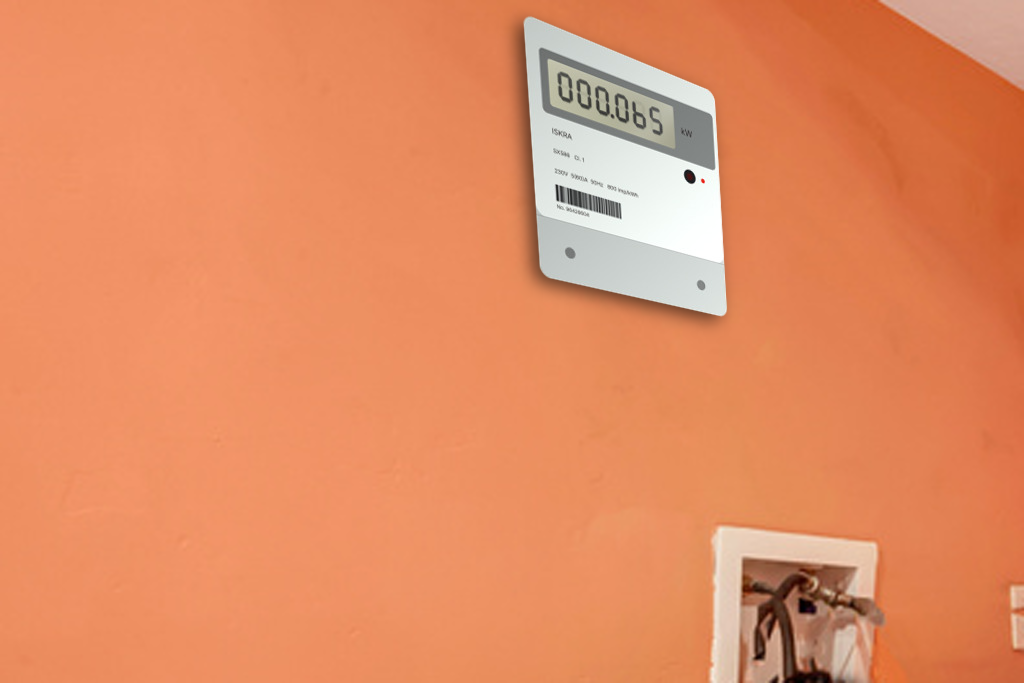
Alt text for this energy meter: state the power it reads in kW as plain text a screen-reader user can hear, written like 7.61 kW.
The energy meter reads 0.065 kW
